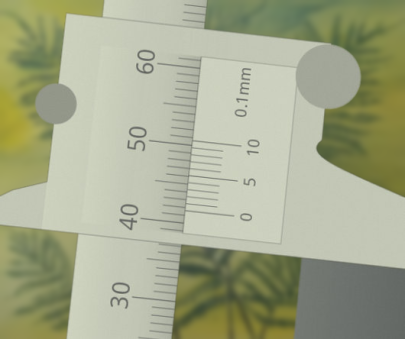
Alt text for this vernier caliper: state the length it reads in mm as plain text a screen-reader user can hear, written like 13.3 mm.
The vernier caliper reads 41.6 mm
